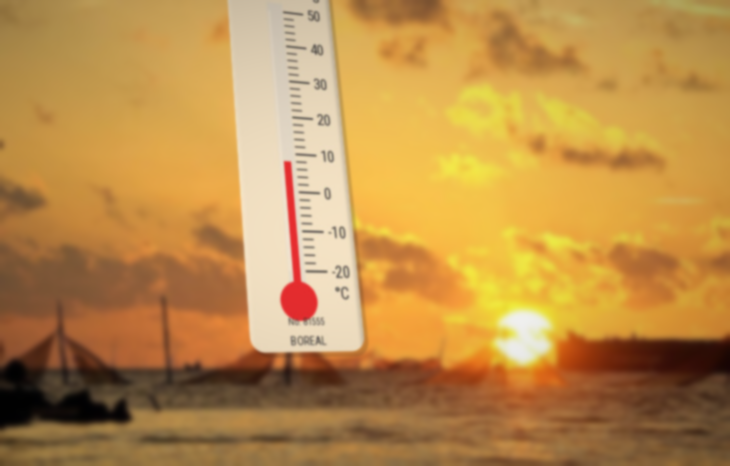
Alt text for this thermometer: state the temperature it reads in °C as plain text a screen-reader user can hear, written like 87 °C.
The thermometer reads 8 °C
